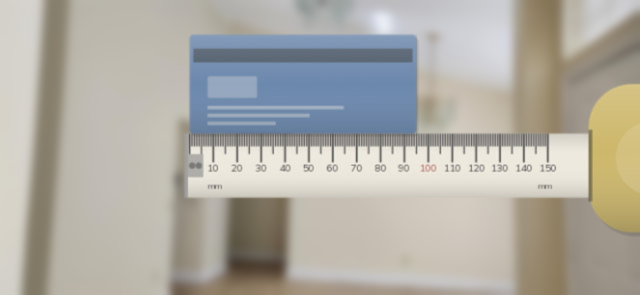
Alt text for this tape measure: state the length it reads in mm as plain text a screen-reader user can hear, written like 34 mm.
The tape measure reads 95 mm
